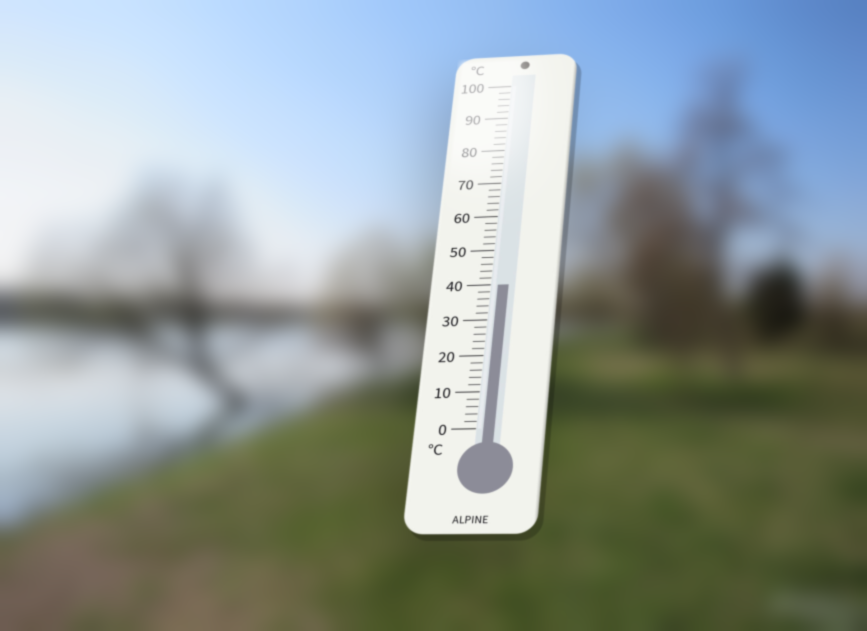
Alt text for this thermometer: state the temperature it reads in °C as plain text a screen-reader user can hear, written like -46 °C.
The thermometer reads 40 °C
